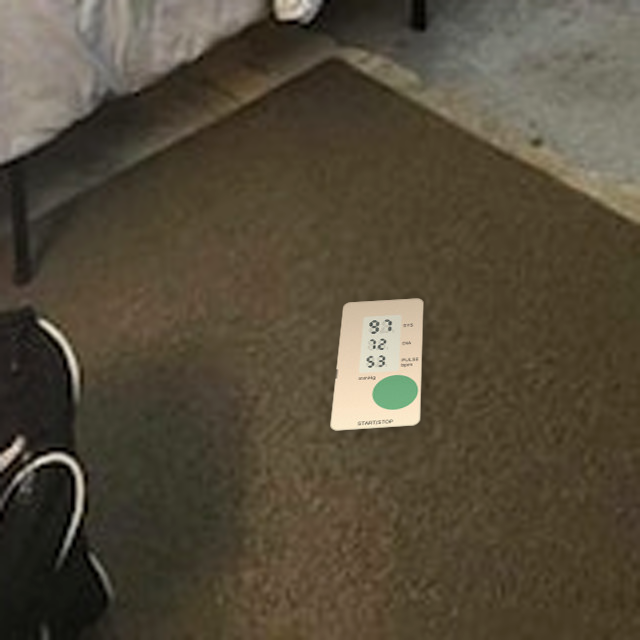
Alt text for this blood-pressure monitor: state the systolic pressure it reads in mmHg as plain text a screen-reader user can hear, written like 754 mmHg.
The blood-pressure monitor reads 97 mmHg
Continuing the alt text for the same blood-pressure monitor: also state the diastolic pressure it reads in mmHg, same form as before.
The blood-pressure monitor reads 72 mmHg
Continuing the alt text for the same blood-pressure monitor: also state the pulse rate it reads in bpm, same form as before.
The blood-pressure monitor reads 53 bpm
